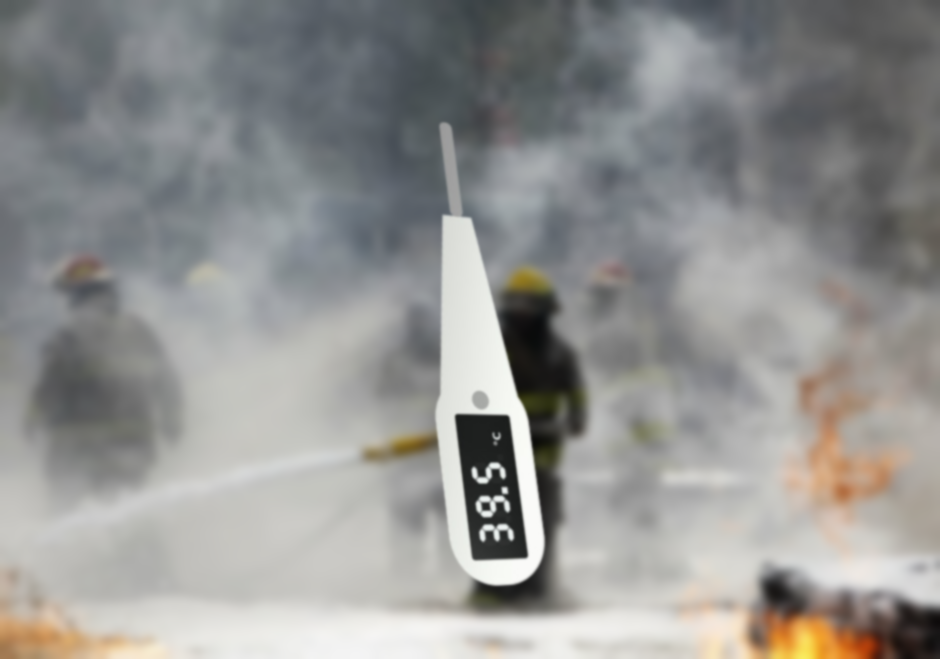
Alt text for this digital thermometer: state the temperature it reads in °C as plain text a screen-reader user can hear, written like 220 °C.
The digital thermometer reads 39.5 °C
